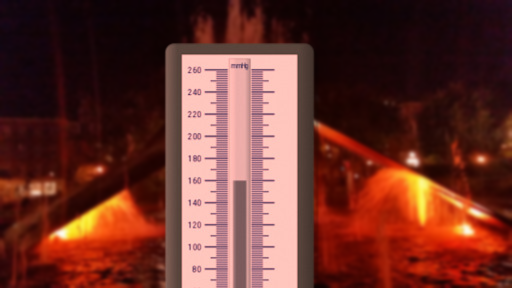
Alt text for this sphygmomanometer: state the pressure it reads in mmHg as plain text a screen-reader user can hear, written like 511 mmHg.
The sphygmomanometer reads 160 mmHg
